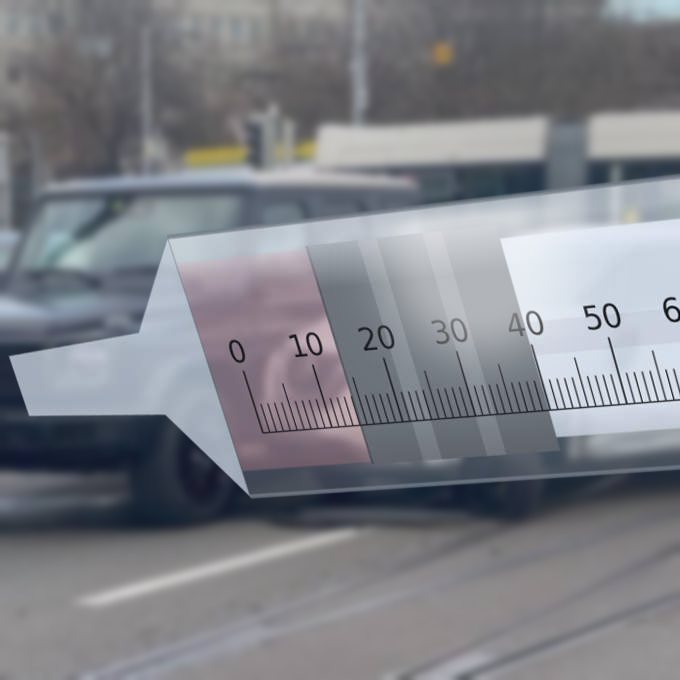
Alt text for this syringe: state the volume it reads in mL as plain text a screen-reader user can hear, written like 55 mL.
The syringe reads 14 mL
